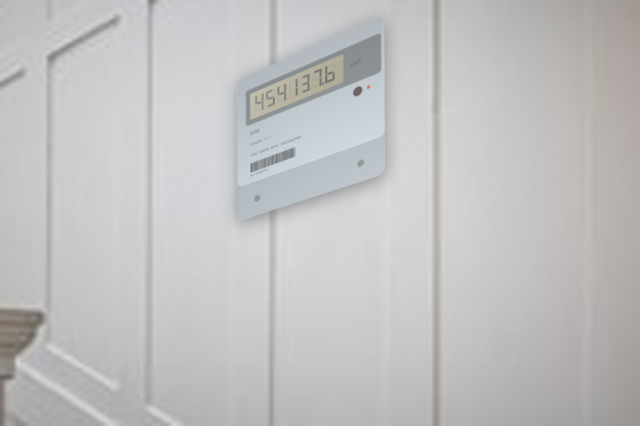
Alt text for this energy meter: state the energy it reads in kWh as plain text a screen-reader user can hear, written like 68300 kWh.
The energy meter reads 454137.6 kWh
